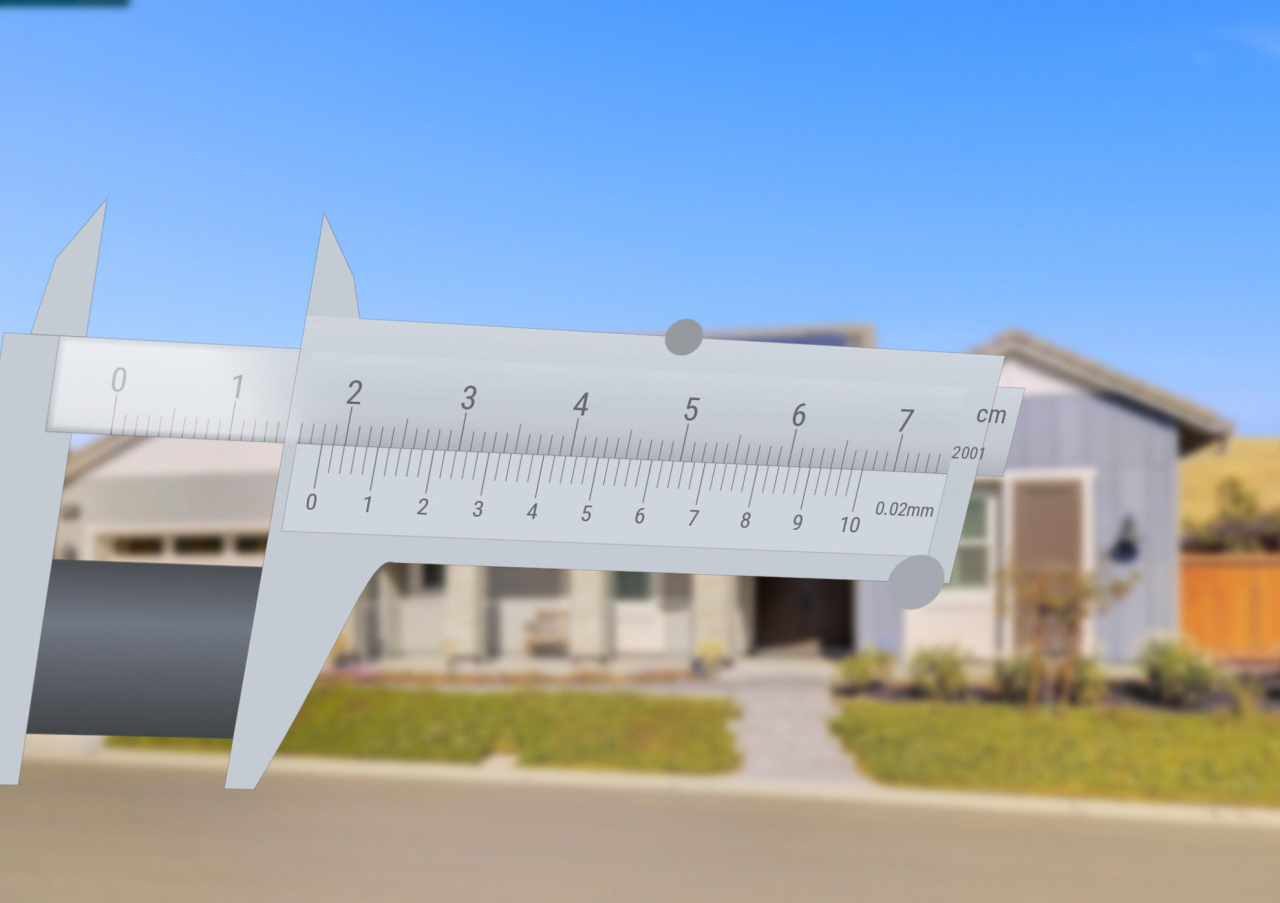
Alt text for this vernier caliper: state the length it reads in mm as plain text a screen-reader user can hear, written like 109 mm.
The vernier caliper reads 18.0 mm
